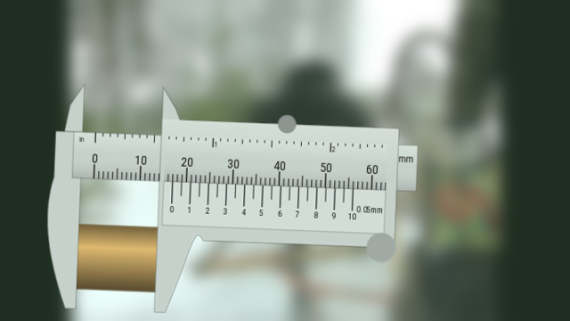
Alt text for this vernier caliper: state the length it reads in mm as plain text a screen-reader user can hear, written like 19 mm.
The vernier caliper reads 17.0 mm
